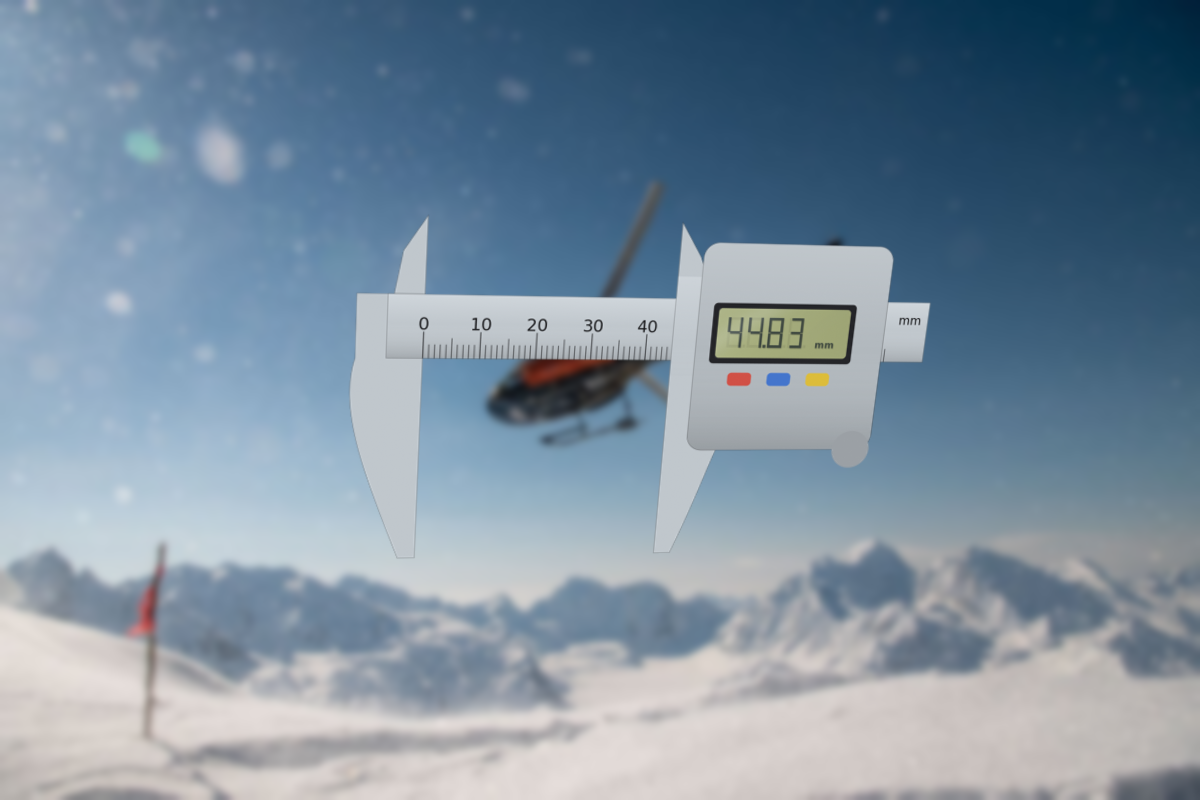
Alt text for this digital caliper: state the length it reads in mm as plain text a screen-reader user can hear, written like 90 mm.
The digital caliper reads 44.83 mm
